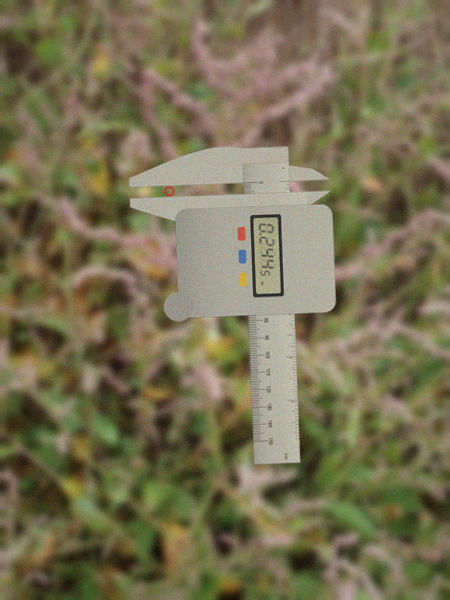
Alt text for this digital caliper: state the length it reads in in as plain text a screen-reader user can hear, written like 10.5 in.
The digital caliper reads 0.2445 in
